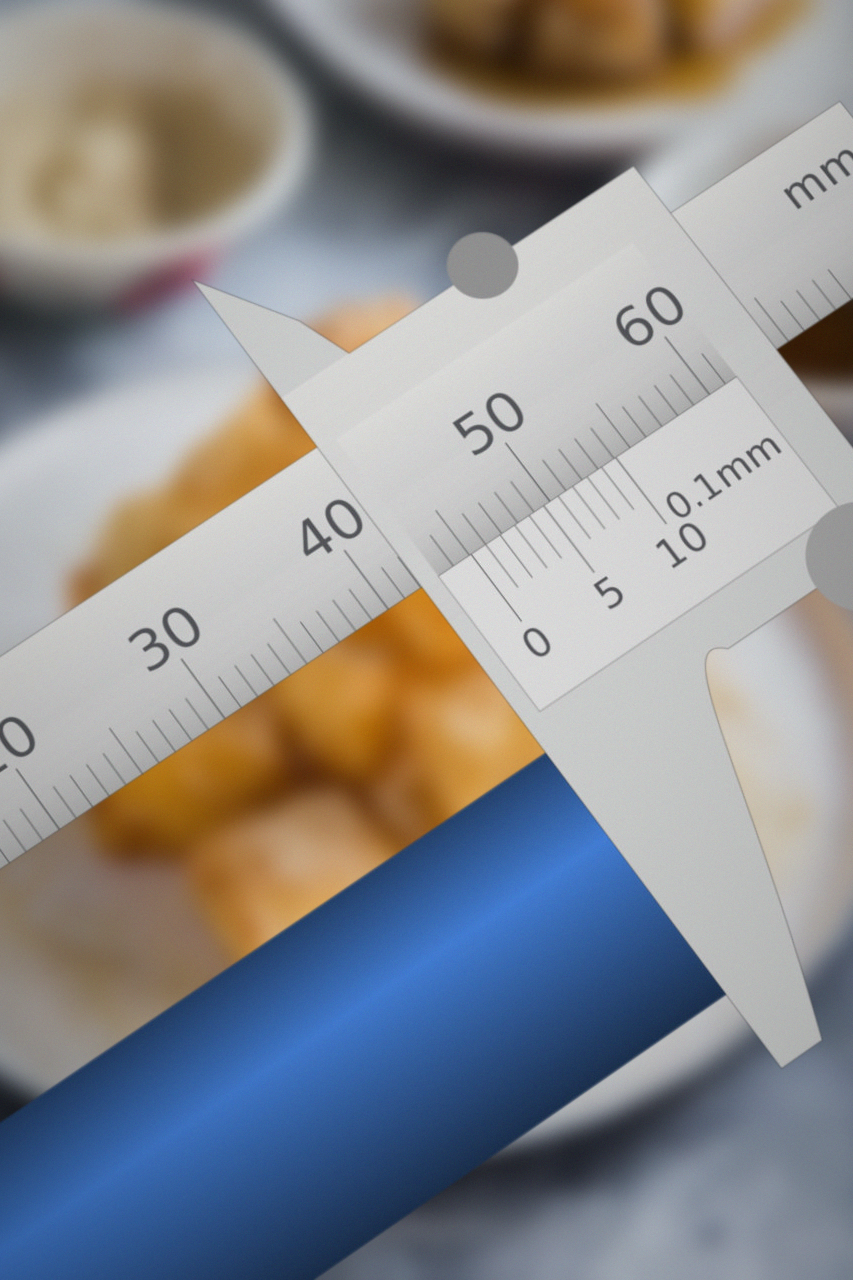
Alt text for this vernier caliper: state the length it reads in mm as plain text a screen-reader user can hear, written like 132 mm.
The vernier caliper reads 45.1 mm
